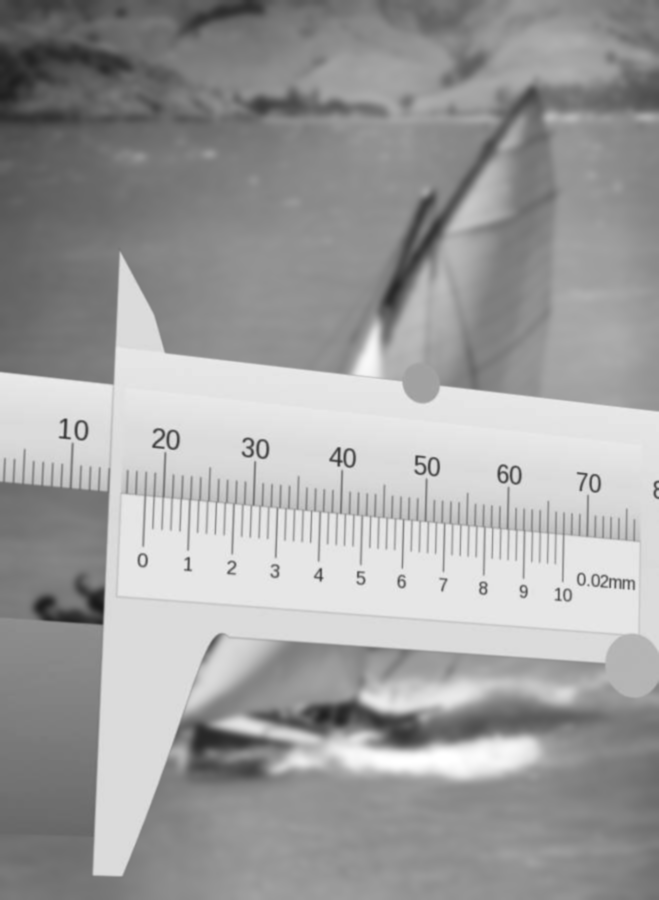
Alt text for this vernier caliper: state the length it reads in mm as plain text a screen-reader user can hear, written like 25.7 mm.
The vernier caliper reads 18.0 mm
